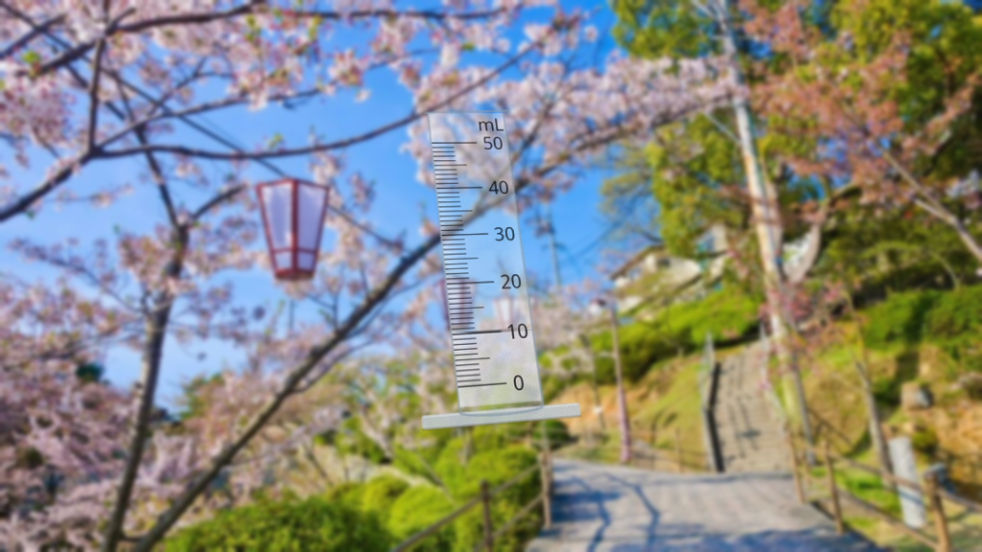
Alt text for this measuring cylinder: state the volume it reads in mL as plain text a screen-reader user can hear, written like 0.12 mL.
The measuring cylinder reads 10 mL
